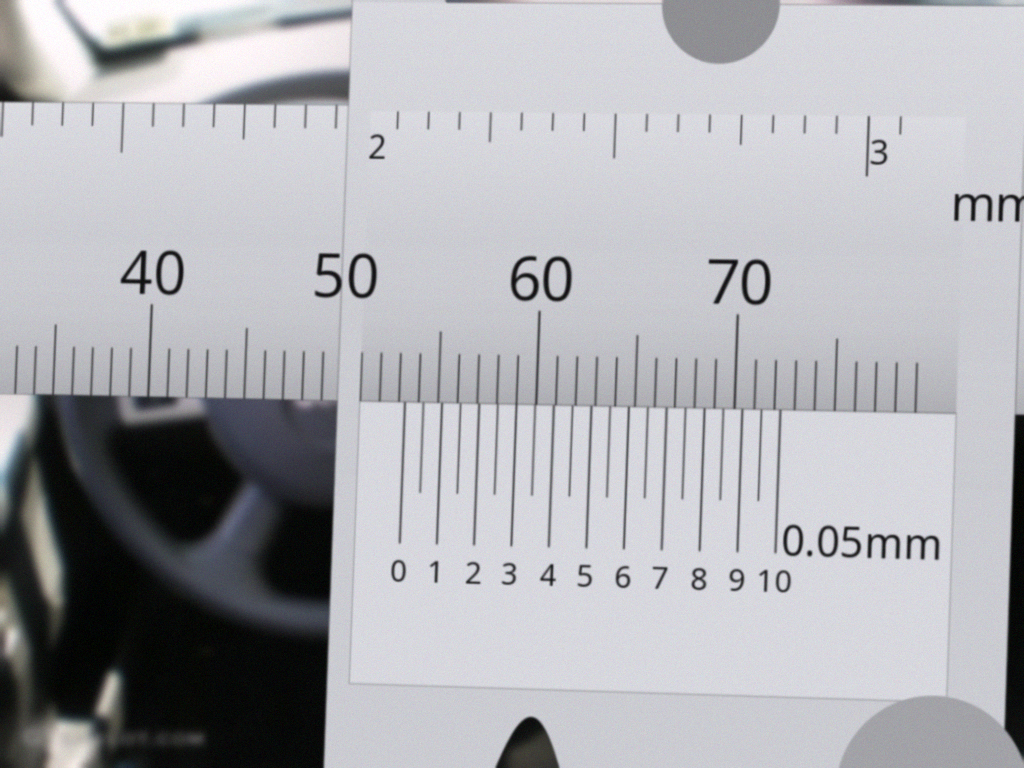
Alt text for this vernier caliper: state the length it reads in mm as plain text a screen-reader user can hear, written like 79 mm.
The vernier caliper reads 53.3 mm
